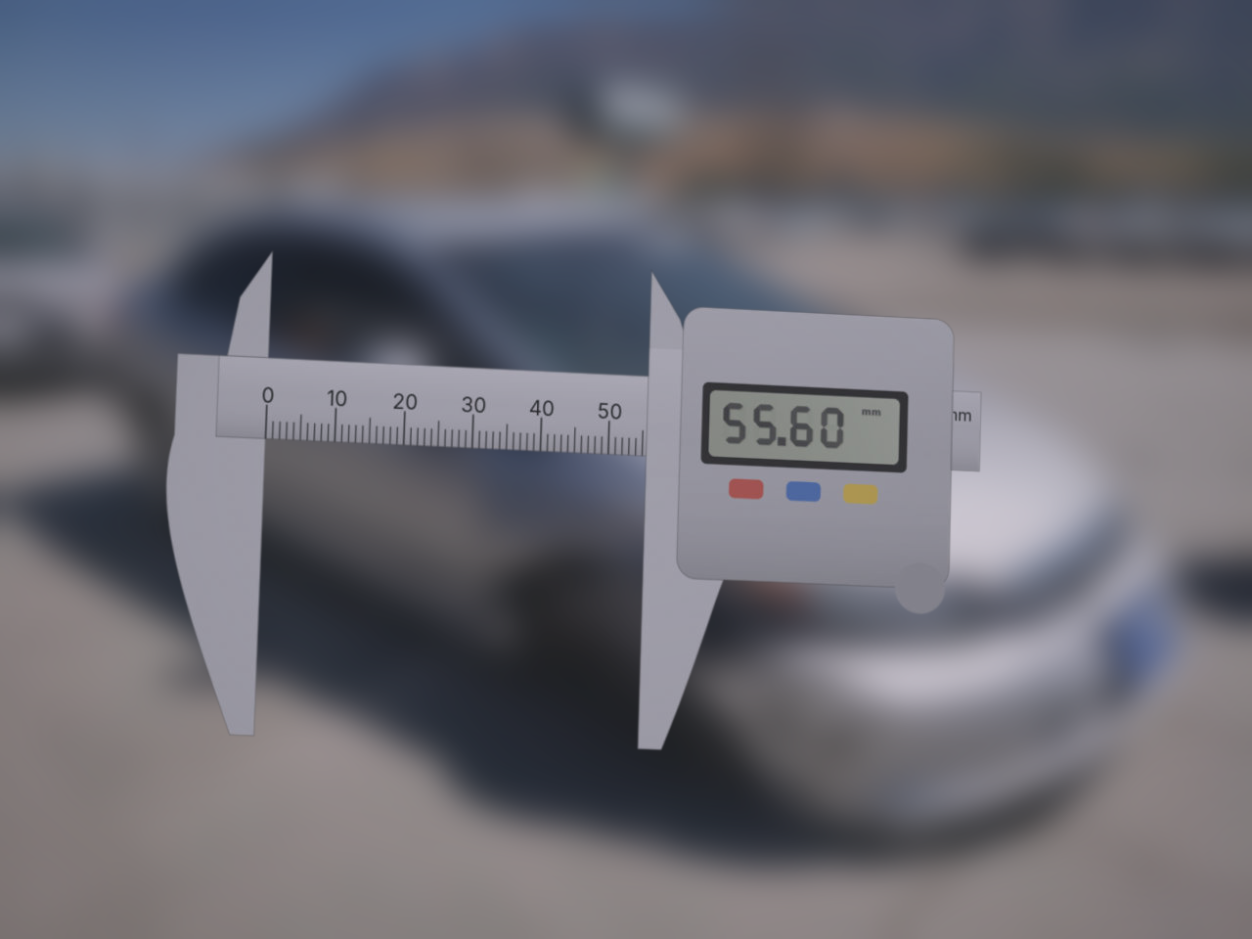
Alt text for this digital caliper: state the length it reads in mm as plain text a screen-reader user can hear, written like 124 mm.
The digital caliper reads 55.60 mm
